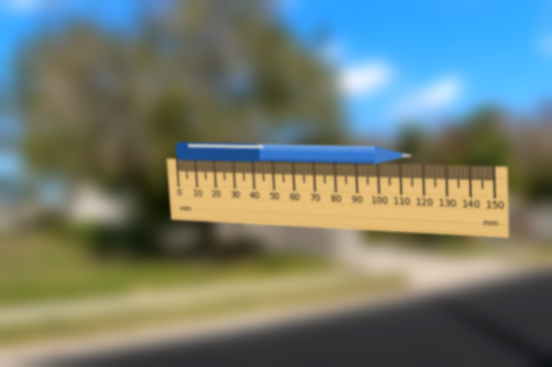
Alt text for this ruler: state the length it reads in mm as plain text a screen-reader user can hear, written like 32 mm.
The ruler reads 115 mm
